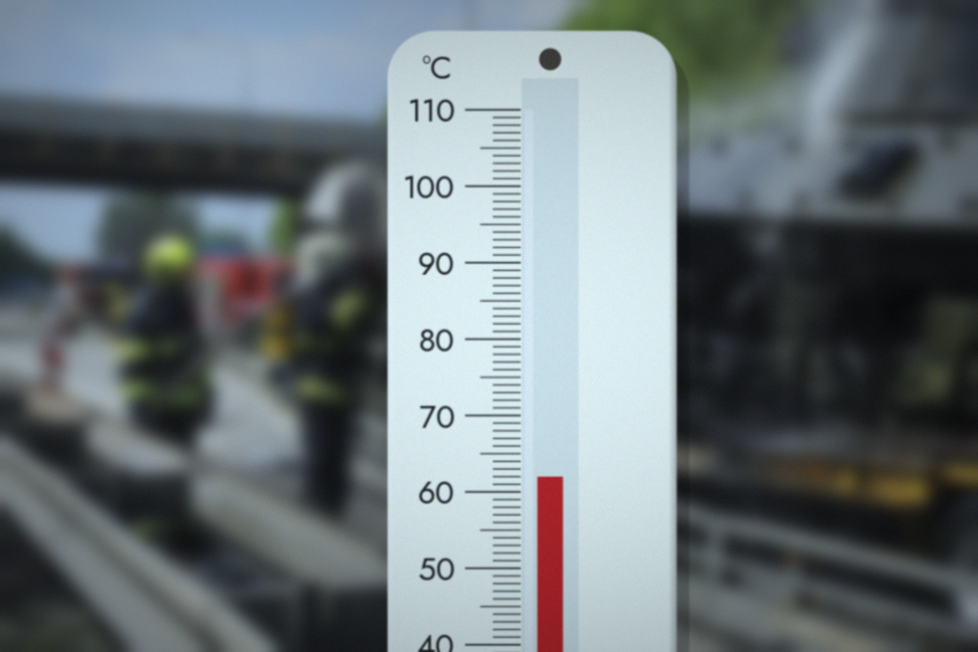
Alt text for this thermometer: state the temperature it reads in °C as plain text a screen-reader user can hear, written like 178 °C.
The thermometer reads 62 °C
